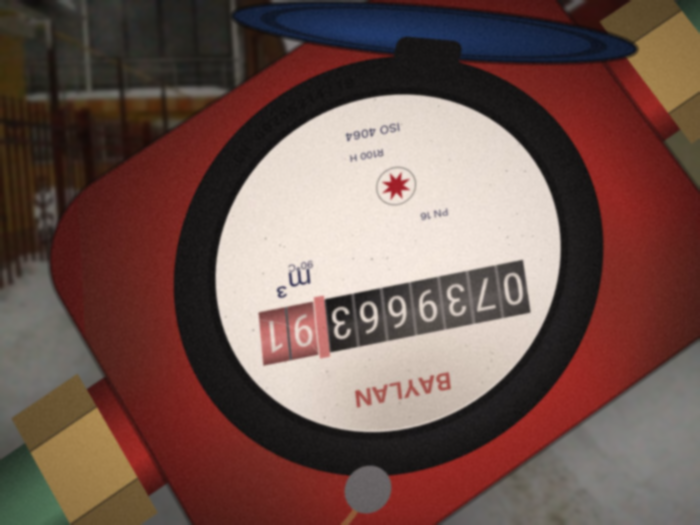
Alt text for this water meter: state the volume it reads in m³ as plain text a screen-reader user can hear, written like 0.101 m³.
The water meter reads 739663.91 m³
